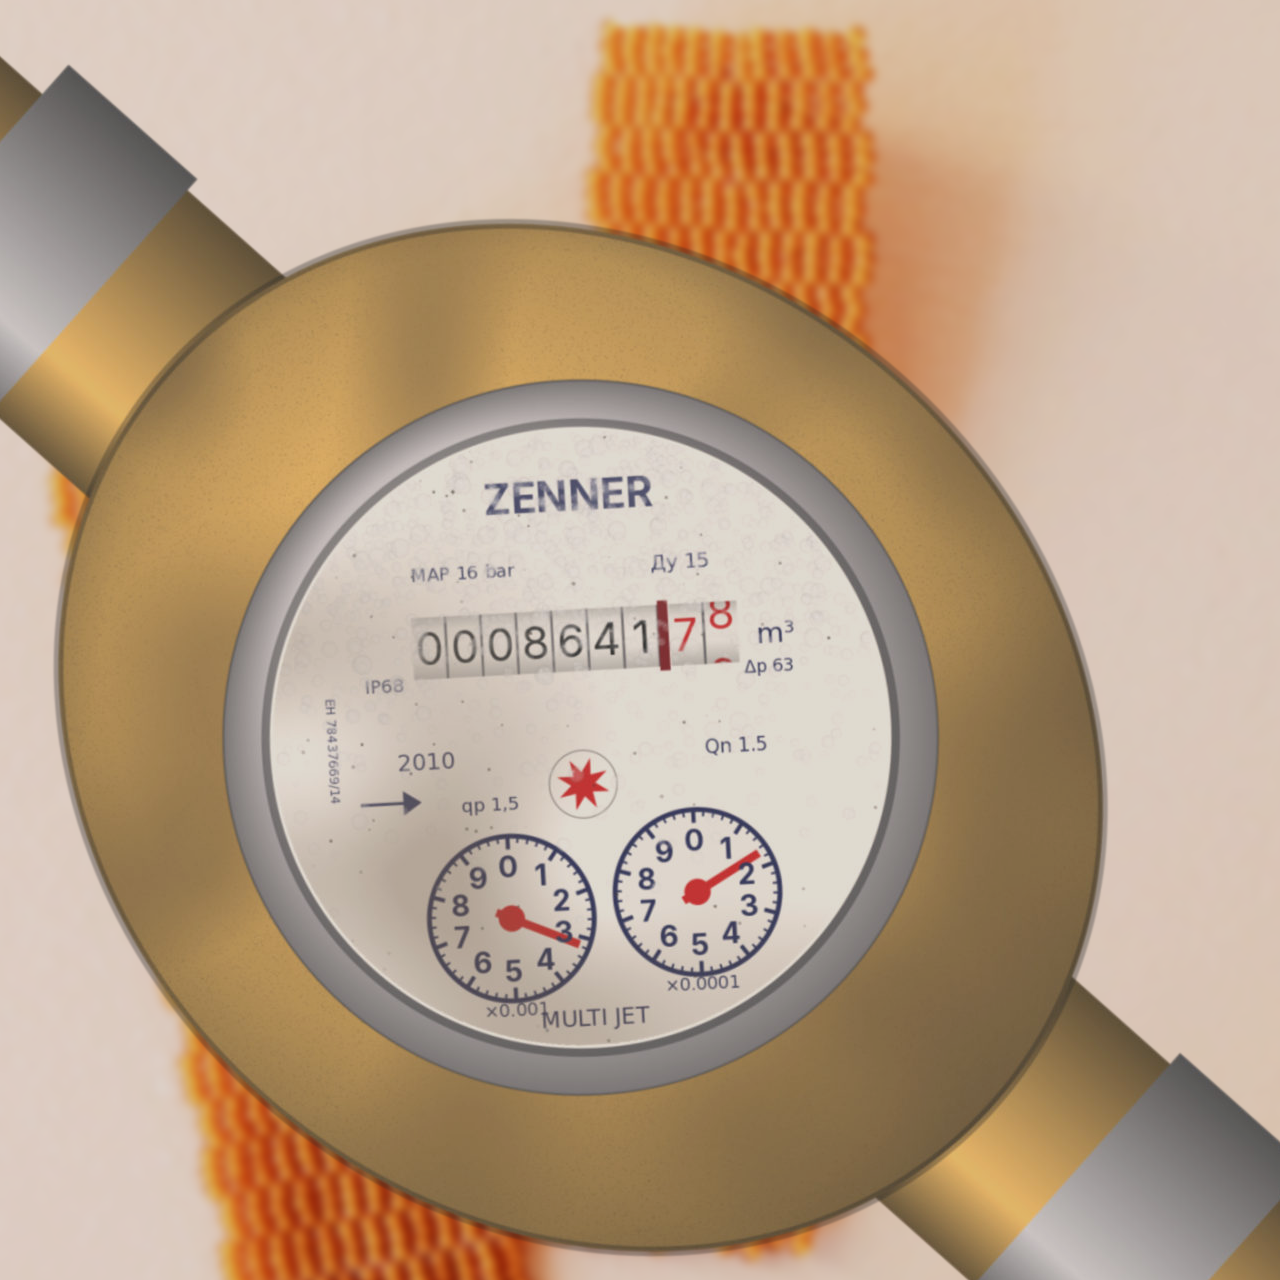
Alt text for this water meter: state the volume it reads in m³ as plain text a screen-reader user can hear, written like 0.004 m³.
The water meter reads 8641.7831 m³
